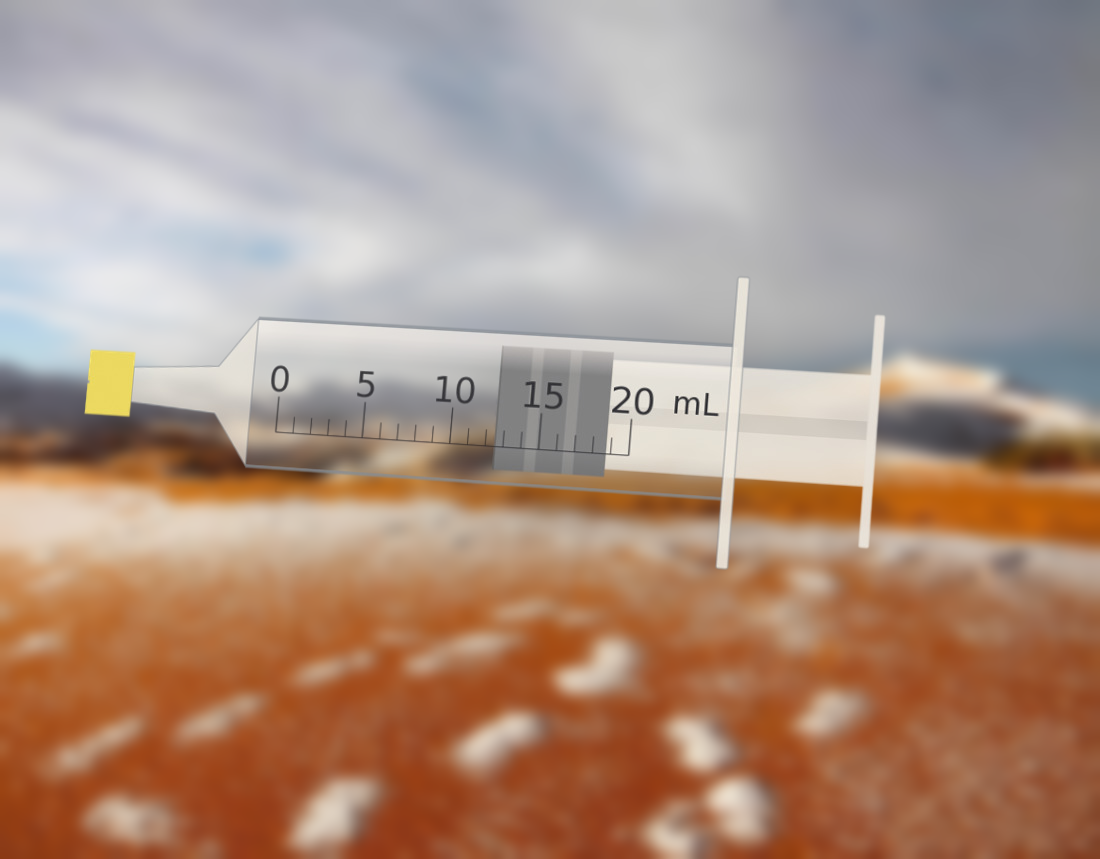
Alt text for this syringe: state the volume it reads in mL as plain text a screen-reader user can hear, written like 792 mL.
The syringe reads 12.5 mL
